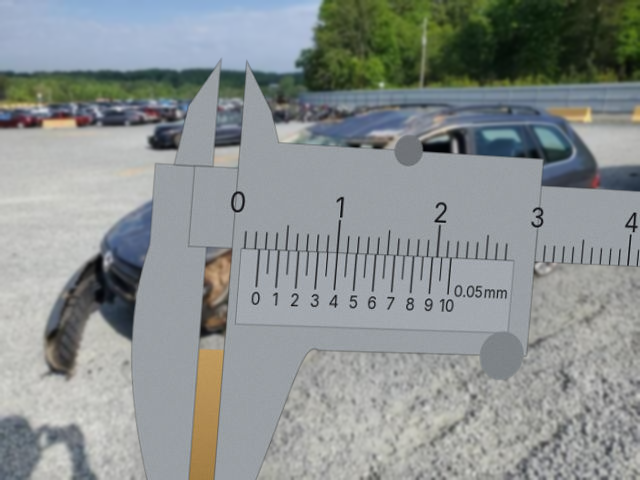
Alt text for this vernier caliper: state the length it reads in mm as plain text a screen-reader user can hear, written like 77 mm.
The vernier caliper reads 2.4 mm
